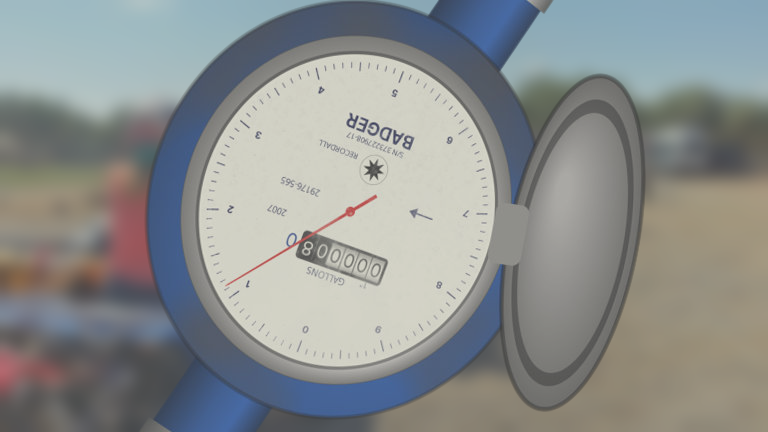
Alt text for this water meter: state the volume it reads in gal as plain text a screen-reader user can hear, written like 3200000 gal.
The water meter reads 81.1 gal
